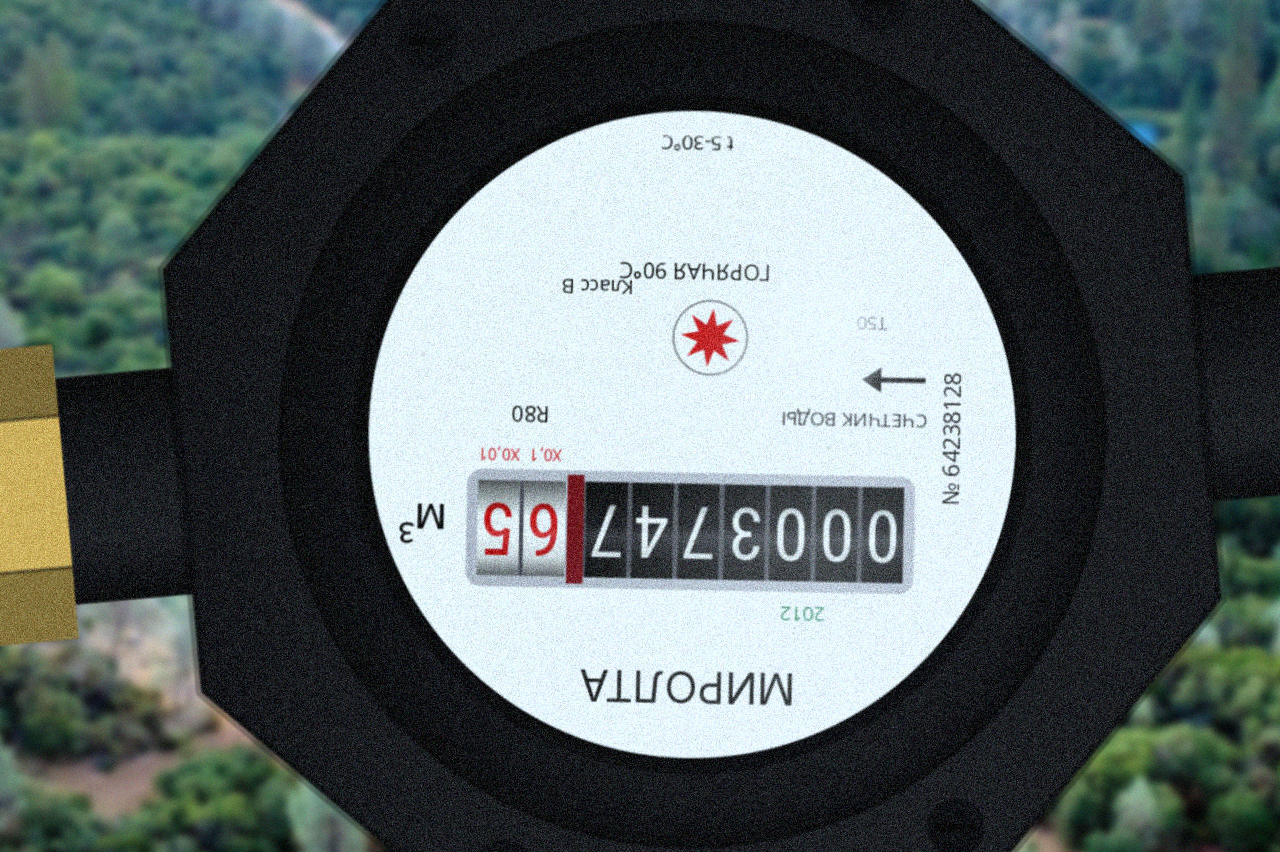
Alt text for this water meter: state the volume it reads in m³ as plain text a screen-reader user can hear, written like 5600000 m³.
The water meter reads 3747.65 m³
